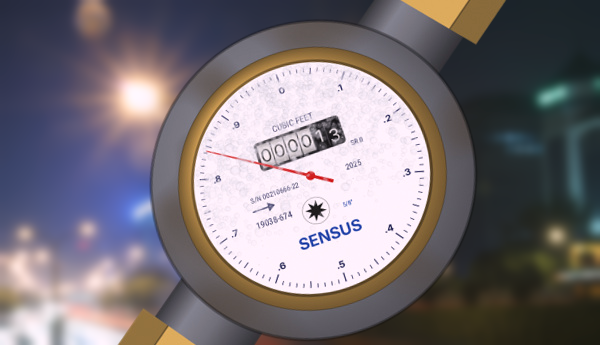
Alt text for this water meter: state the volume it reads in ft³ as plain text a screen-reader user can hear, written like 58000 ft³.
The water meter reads 12.84 ft³
